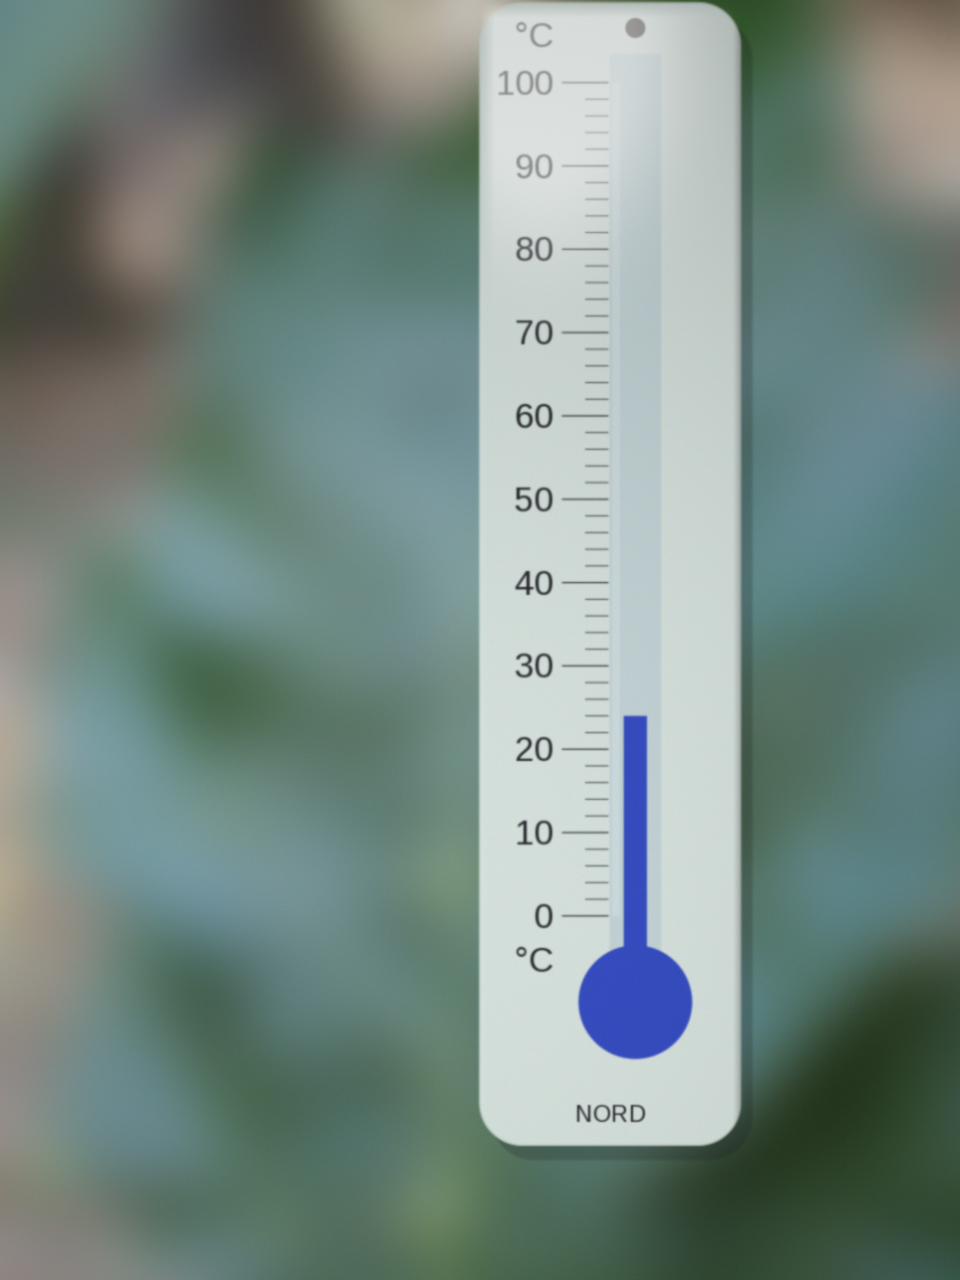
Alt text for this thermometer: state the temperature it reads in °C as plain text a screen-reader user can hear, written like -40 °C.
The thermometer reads 24 °C
